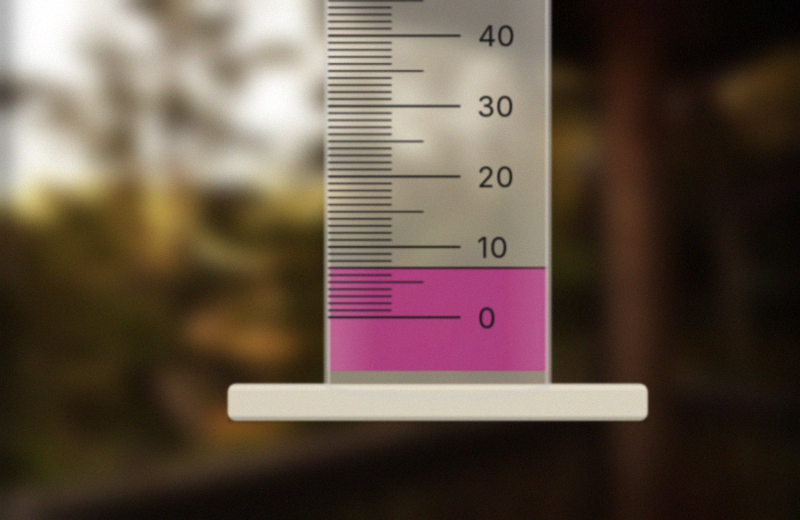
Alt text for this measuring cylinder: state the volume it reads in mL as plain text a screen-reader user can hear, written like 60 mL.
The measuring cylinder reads 7 mL
